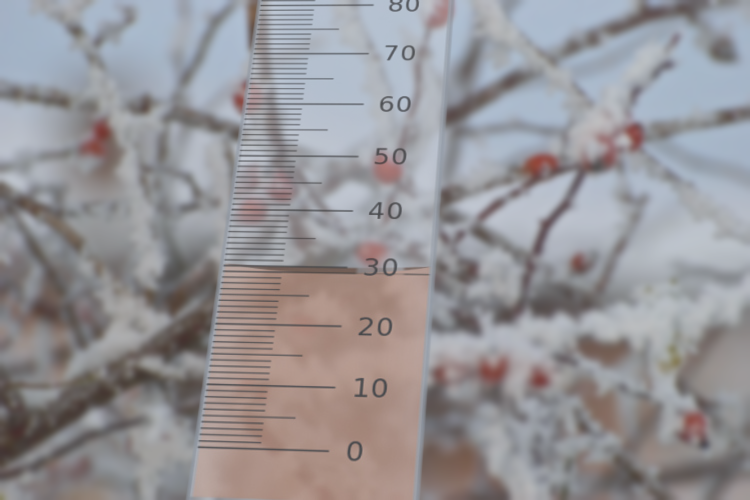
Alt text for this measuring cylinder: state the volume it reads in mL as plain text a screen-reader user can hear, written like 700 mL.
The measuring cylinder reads 29 mL
